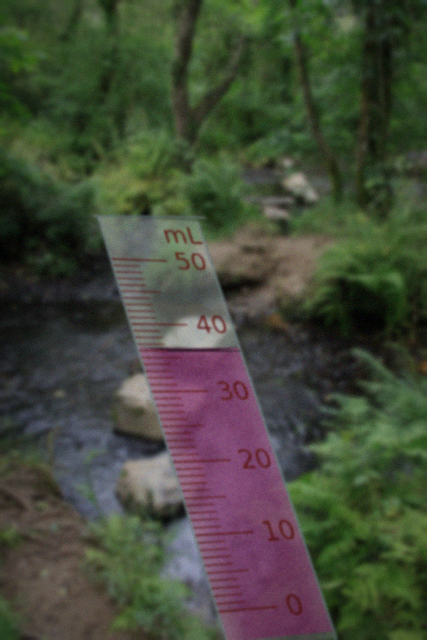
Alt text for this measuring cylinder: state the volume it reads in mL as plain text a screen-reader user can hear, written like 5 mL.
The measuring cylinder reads 36 mL
